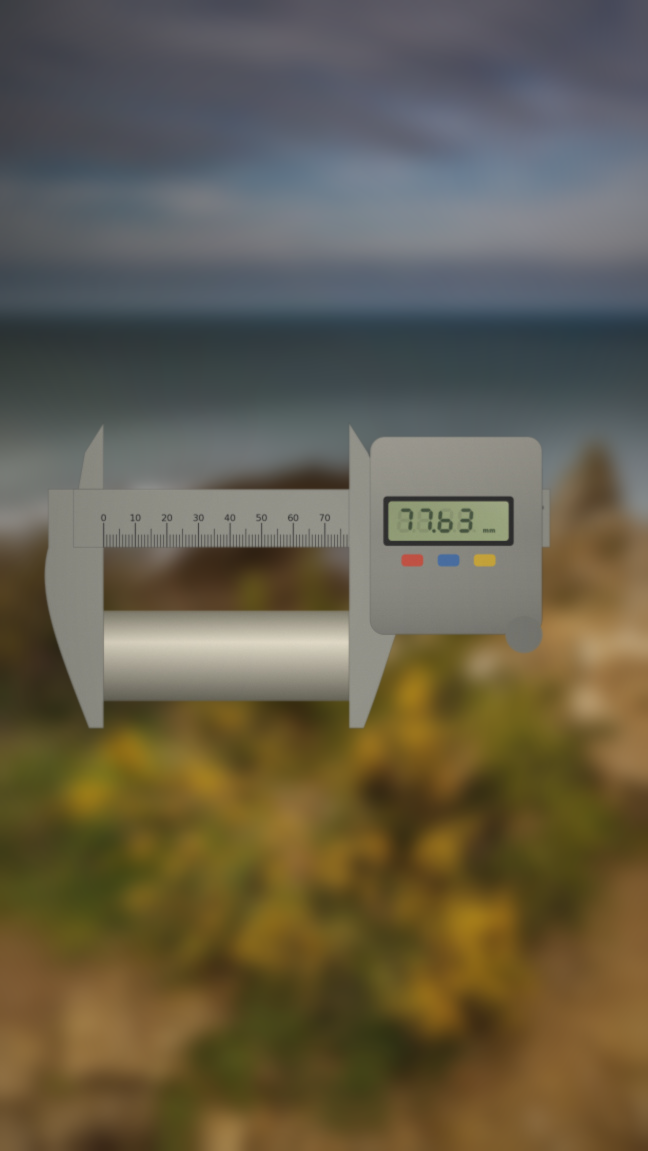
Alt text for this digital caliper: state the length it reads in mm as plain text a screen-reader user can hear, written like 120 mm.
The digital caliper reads 77.63 mm
